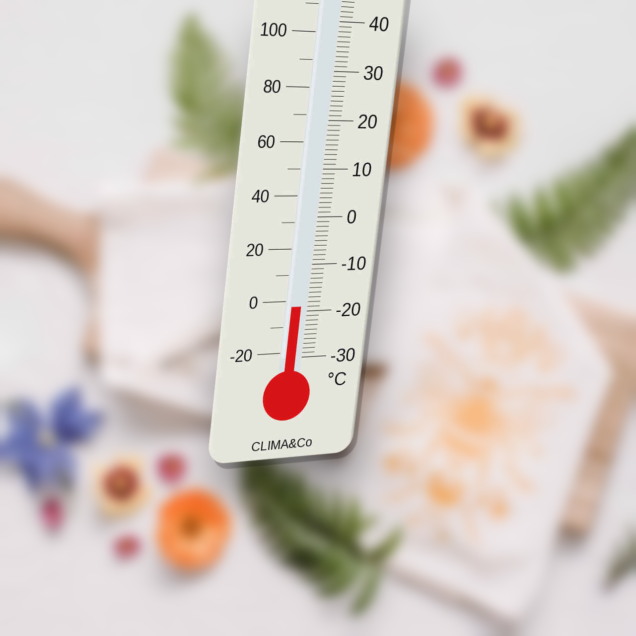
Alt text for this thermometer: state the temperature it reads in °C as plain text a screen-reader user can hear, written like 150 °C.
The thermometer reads -19 °C
